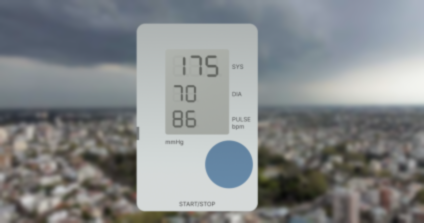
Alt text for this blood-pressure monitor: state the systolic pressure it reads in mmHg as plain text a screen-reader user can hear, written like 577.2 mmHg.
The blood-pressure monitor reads 175 mmHg
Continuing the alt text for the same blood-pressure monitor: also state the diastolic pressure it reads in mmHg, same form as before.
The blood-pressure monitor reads 70 mmHg
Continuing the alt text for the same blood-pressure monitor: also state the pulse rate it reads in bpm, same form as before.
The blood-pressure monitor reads 86 bpm
